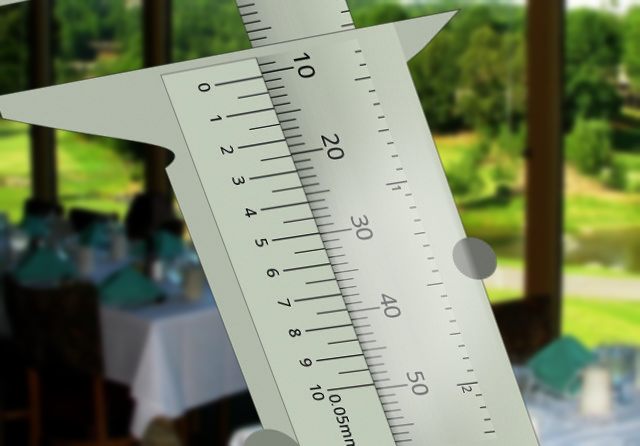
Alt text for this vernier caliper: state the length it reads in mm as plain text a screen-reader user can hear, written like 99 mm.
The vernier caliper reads 10.4 mm
